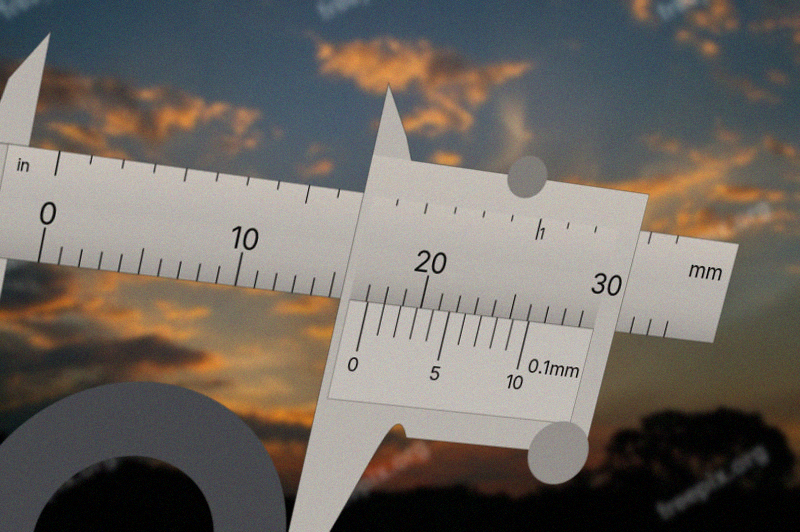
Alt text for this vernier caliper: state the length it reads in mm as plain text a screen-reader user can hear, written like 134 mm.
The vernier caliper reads 17.1 mm
